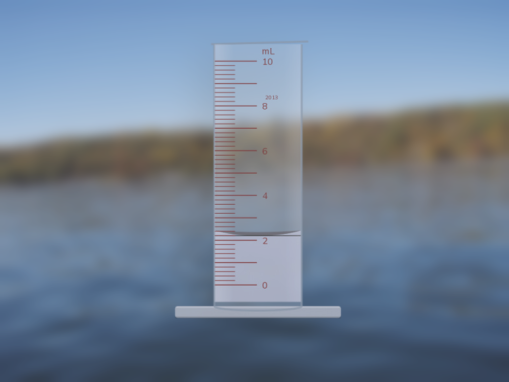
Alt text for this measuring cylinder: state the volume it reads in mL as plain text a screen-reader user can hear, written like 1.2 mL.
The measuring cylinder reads 2.2 mL
